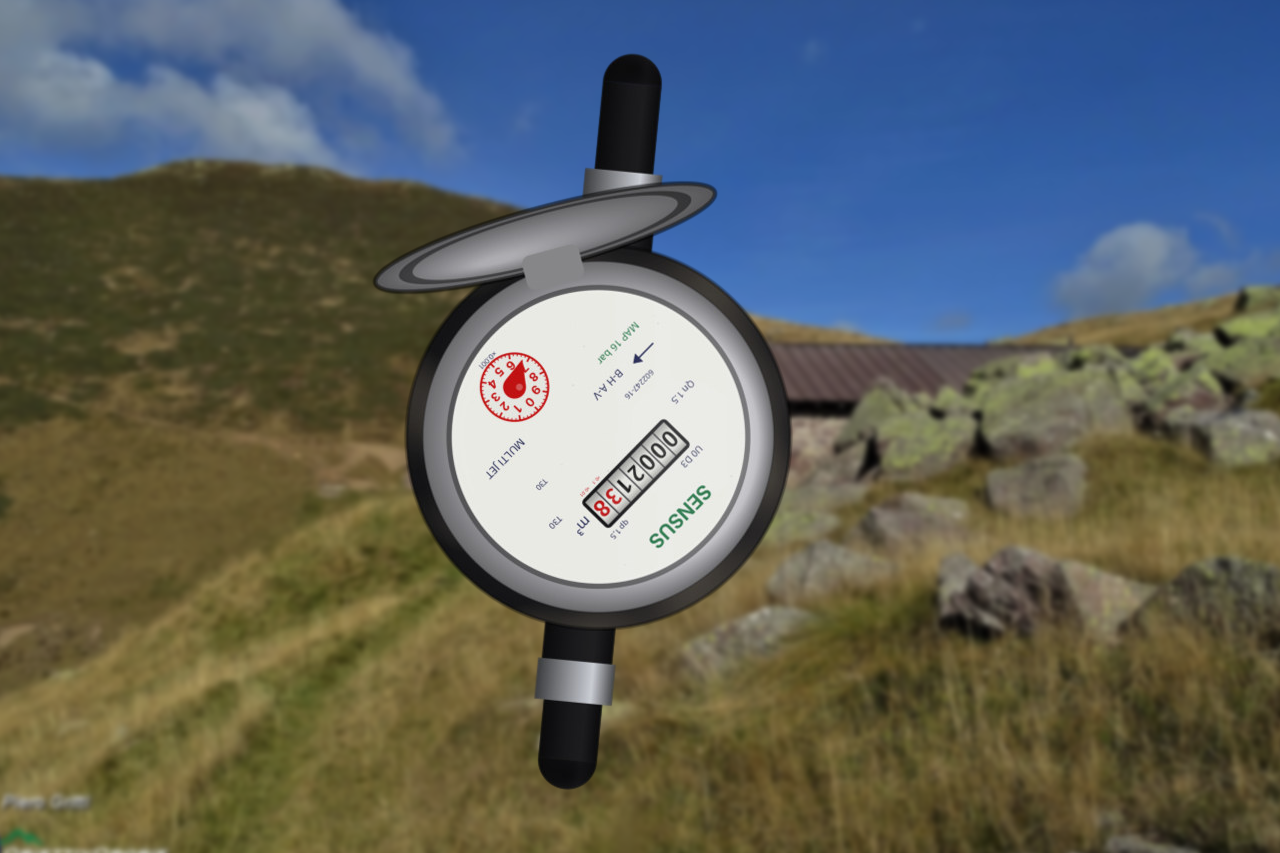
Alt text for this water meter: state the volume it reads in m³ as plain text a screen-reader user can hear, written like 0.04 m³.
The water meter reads 21.386 m³
